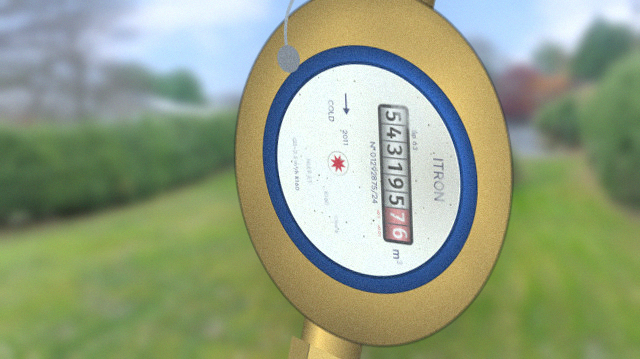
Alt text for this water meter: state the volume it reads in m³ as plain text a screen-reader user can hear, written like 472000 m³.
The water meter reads 543195.76 m³
